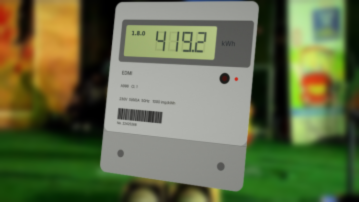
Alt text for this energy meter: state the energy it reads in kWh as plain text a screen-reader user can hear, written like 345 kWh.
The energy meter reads 419.2 kWh
